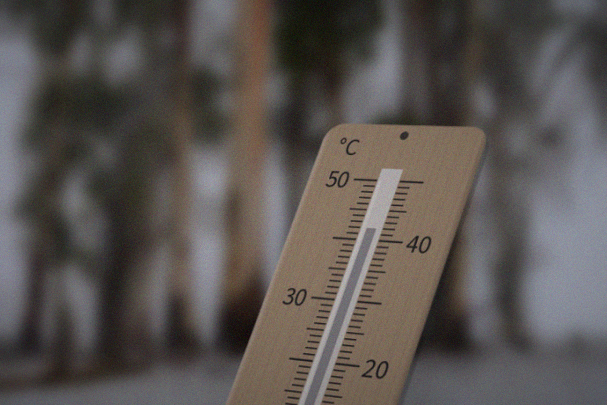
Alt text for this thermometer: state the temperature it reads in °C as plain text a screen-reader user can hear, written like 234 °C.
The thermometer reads 42 °C
